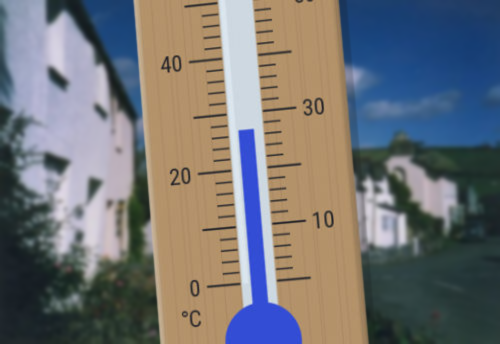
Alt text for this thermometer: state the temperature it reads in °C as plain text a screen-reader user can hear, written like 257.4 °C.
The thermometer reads 27 °C
